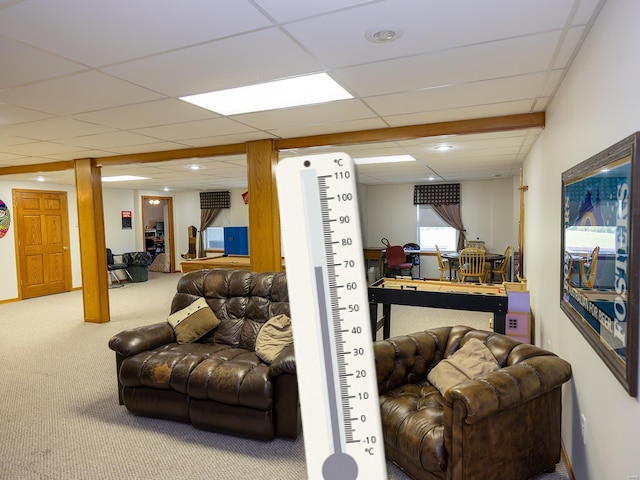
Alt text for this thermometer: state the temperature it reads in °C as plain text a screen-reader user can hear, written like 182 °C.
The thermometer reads 70 °C
